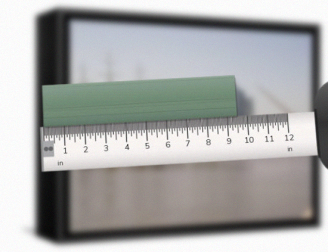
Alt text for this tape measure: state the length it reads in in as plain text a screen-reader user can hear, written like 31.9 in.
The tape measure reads 9.5 in
